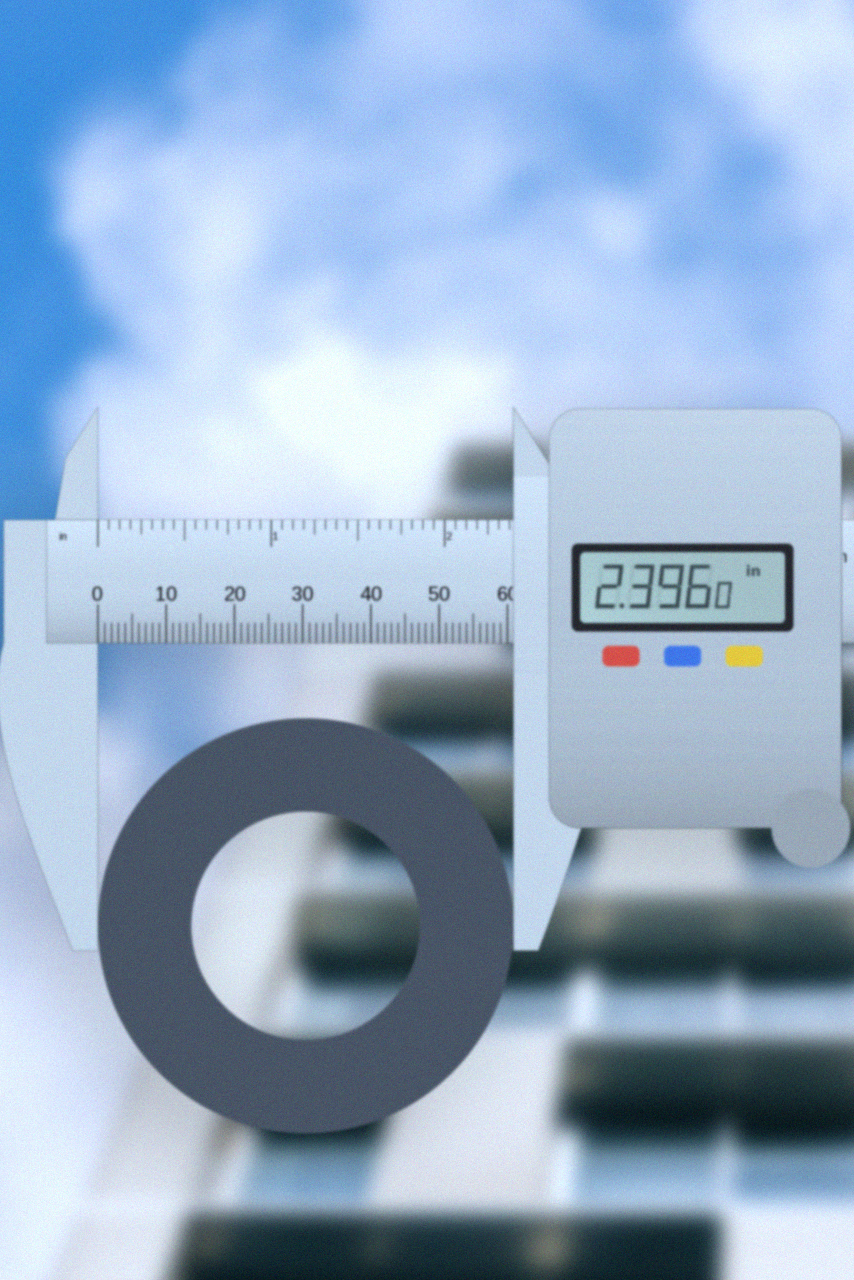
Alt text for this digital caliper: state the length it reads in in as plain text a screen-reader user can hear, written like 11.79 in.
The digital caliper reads 2.3960 in
